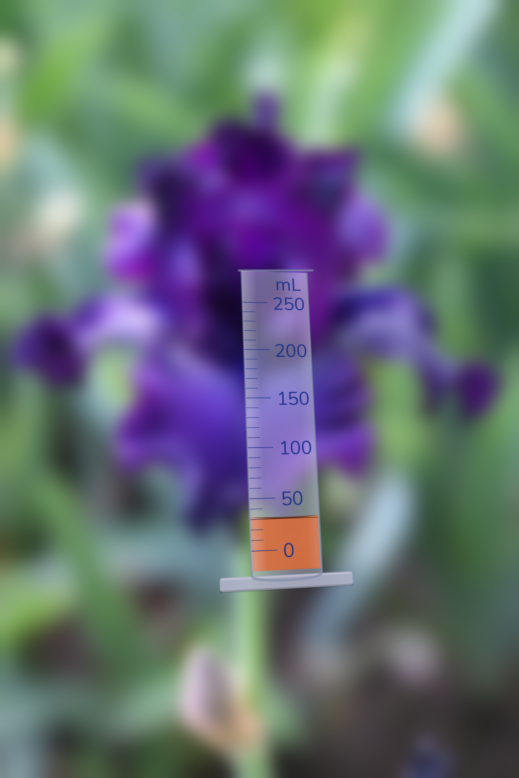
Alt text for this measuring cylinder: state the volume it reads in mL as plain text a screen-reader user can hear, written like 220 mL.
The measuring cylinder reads 30 mL
